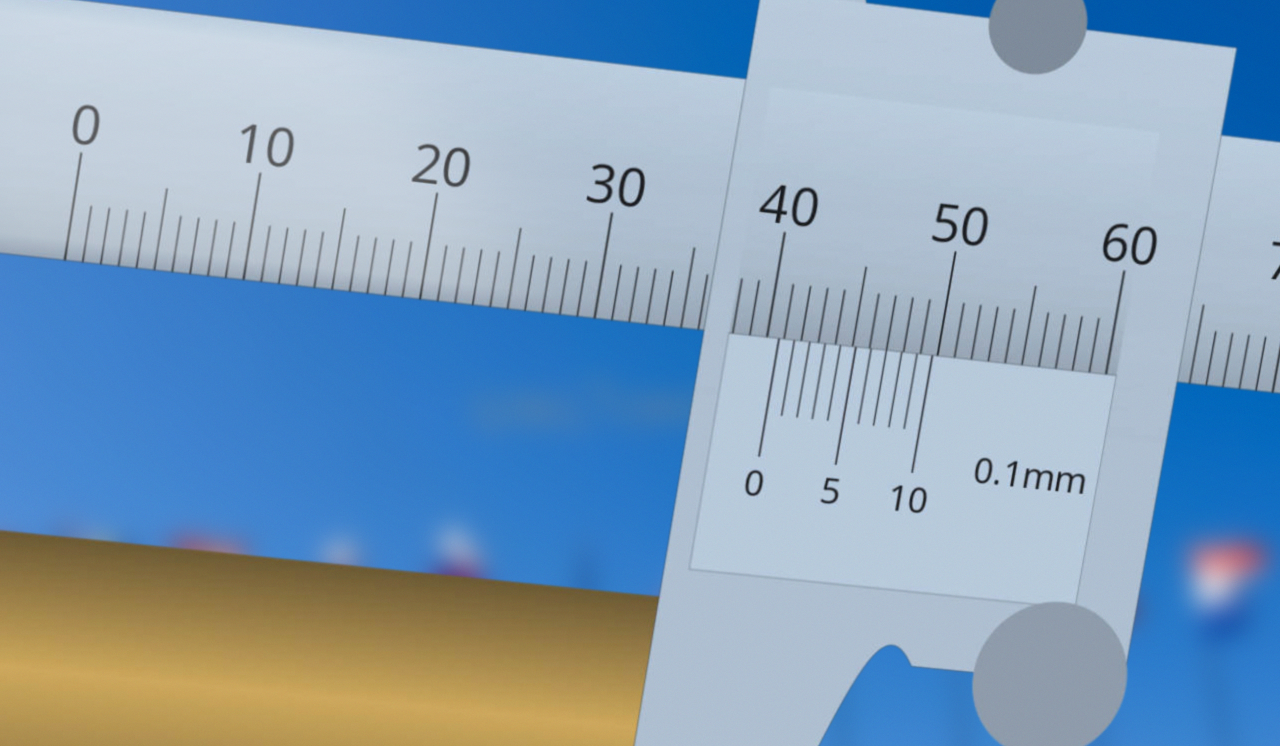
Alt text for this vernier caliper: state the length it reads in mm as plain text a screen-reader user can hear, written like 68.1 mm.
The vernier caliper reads 40.7 mm
